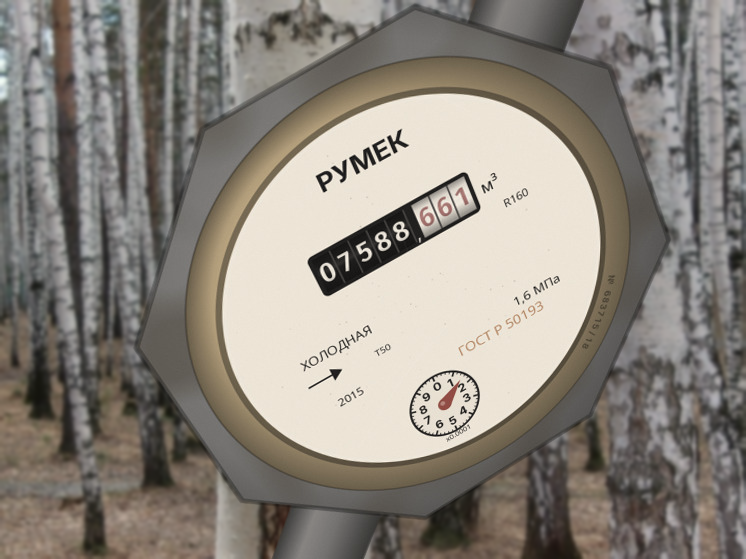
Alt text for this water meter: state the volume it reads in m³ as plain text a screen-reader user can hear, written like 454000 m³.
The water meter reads 7588.6611 m³
